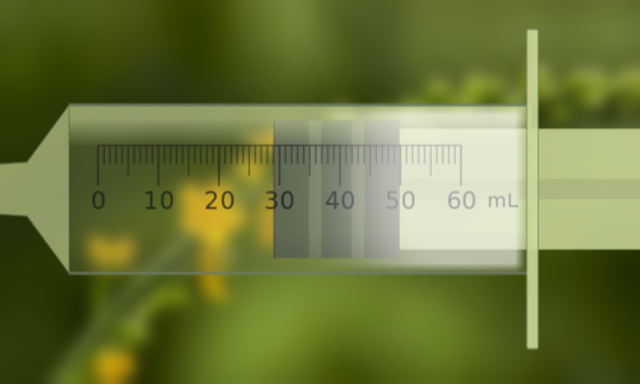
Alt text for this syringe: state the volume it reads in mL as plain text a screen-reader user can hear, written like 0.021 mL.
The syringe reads 29 mL
